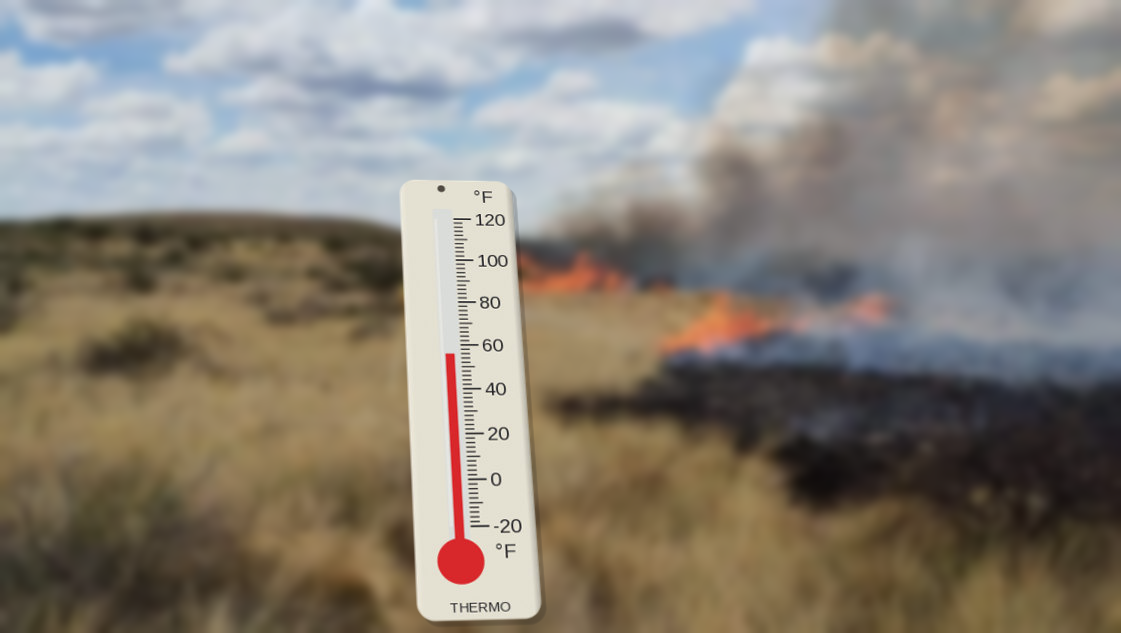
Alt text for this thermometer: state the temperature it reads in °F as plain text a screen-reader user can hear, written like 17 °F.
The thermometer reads 56 °F
